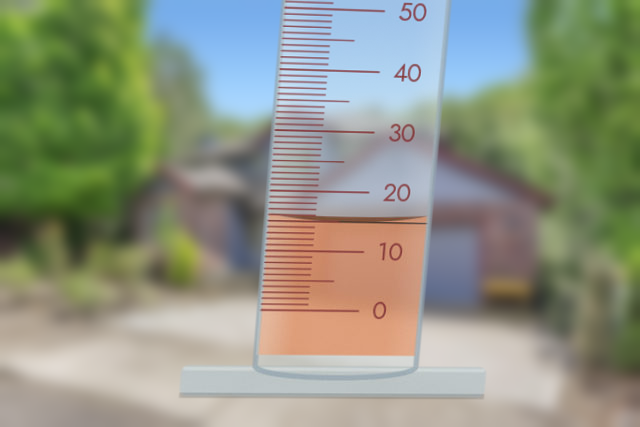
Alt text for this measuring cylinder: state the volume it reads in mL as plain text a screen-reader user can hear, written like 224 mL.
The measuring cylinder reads 15 mL
